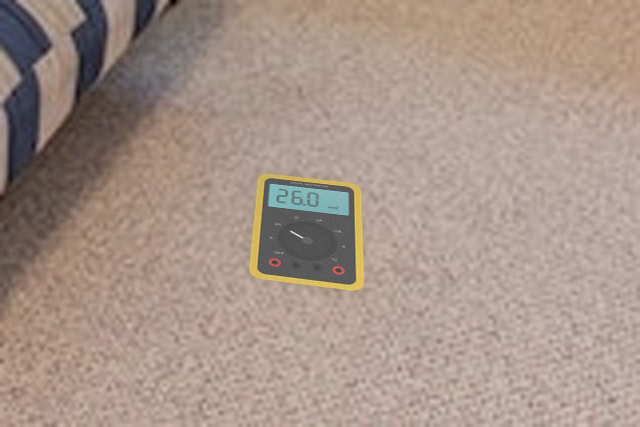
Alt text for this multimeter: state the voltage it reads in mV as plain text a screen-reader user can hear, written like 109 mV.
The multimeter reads 26.0 mV
